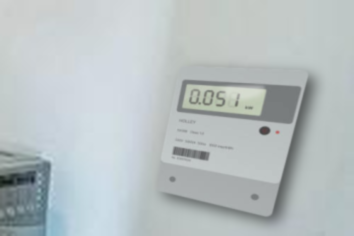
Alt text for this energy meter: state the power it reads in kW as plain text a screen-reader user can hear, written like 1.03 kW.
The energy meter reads 0.051 kW
